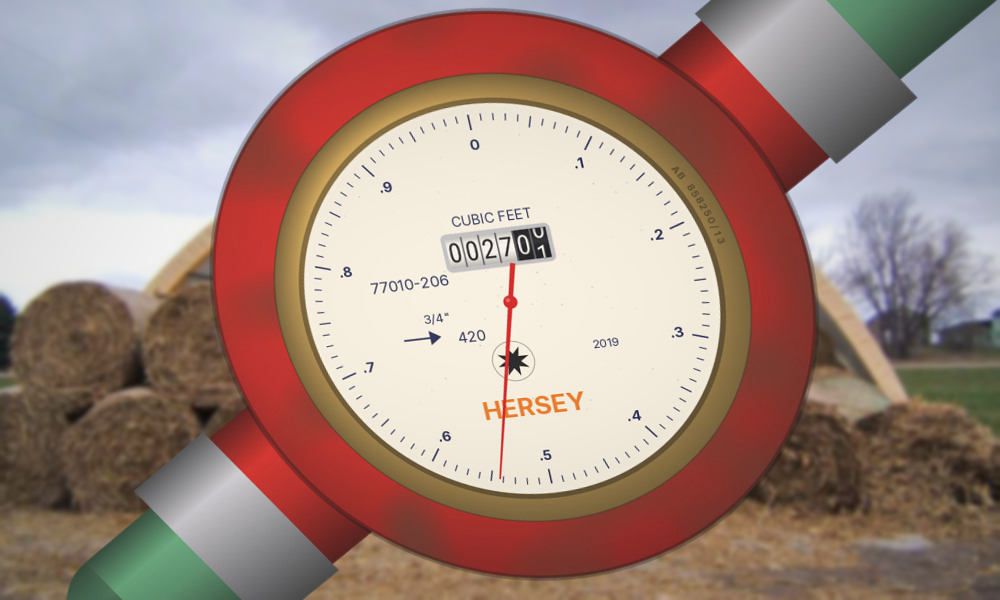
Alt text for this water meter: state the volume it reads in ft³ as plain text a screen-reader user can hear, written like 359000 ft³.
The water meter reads 2700.54 ft³
